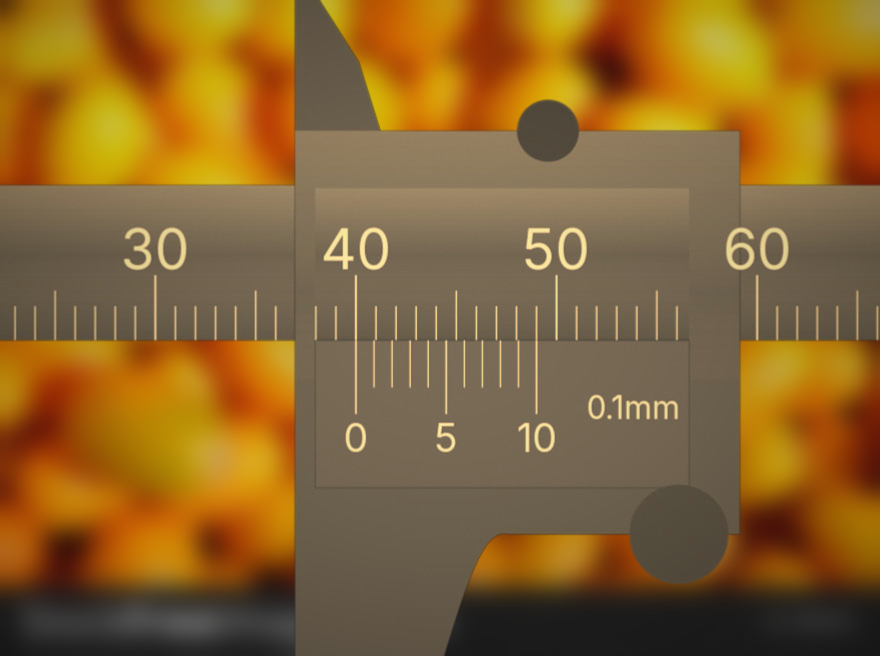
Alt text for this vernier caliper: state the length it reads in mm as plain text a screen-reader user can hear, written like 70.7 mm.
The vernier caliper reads 40.0 mm
